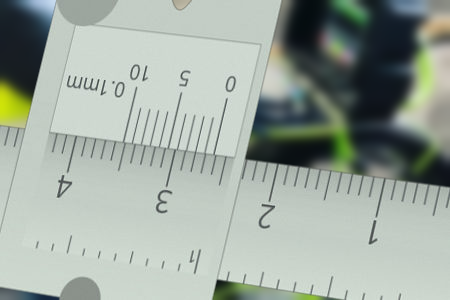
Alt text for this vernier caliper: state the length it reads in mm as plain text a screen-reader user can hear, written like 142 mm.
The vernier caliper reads 26.2 mm
